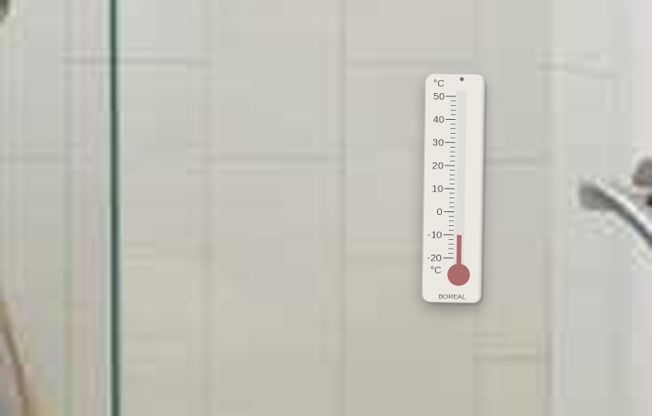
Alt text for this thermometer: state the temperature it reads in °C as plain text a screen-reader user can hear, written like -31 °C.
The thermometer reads -10 °C
